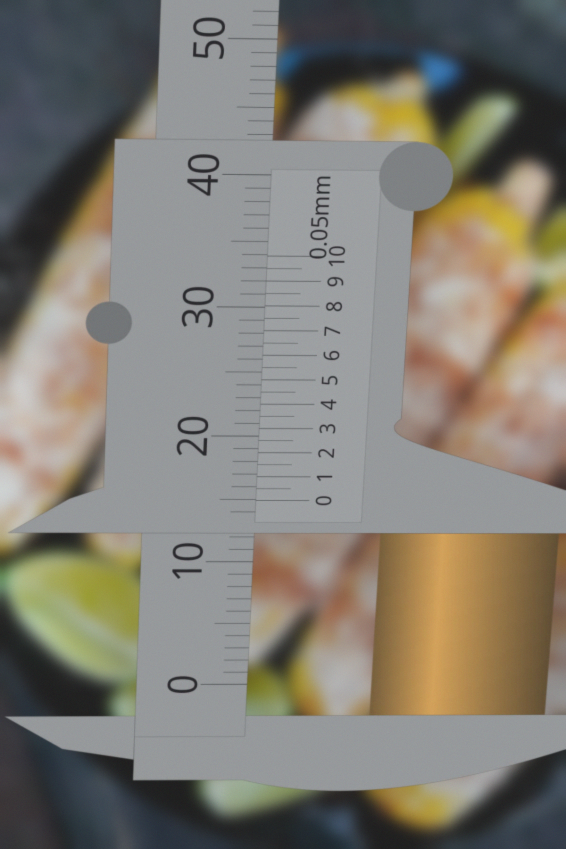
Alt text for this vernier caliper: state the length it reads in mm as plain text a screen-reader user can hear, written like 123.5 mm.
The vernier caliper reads 14.9 mm
